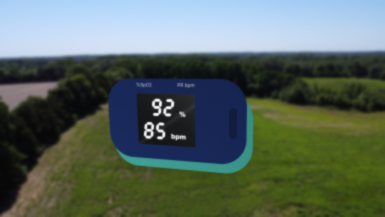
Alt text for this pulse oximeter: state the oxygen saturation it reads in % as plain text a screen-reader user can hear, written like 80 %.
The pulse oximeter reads 92 %
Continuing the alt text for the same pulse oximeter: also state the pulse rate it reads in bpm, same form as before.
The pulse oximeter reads 85 bpm
